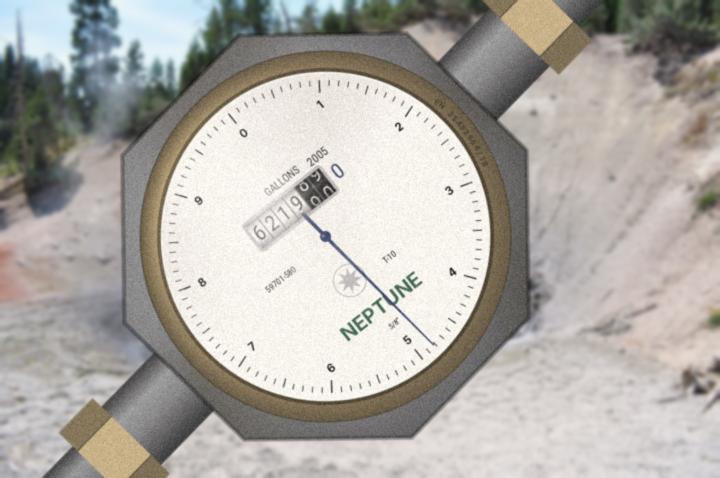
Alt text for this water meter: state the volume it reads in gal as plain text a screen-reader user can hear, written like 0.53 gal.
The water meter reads 6219894.8 gal
